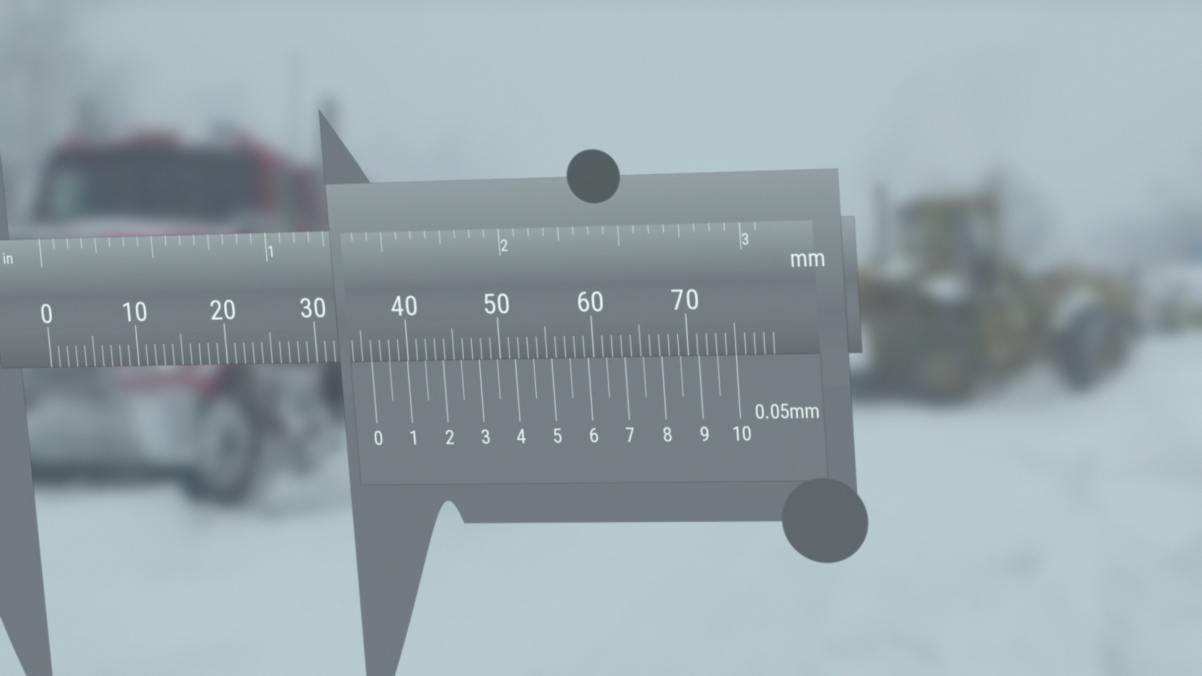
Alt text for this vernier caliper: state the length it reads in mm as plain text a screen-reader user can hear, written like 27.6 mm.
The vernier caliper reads 36.0 mm
